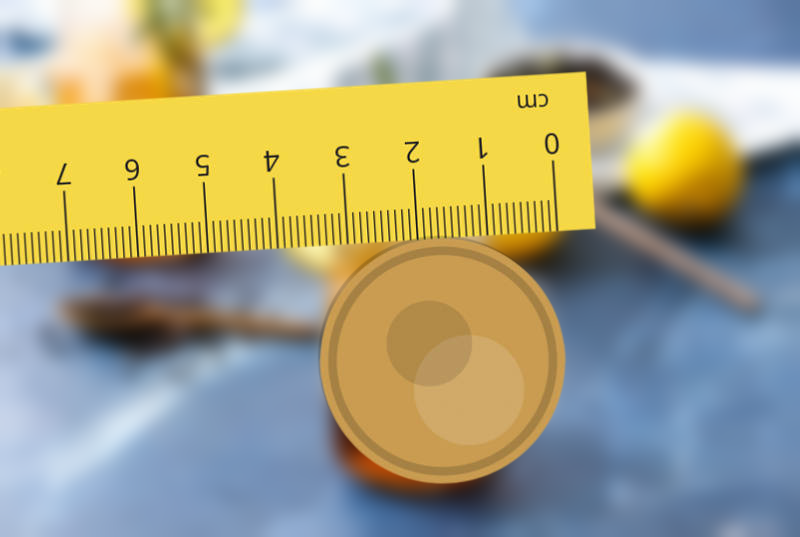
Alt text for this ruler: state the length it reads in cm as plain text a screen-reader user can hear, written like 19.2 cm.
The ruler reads 3.5 cm
